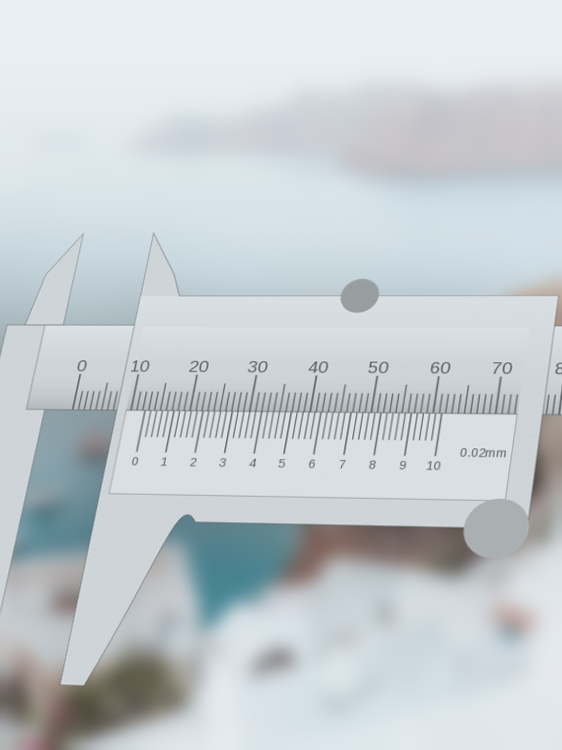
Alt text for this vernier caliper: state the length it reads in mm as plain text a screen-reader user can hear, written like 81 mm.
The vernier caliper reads 12.4 mm
